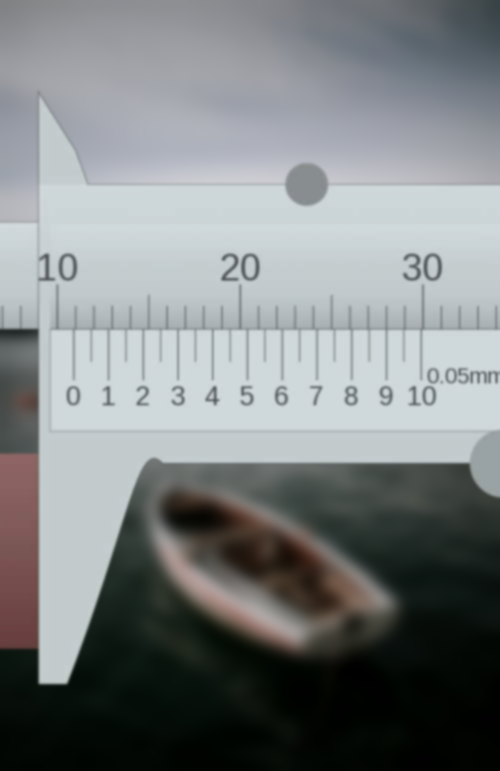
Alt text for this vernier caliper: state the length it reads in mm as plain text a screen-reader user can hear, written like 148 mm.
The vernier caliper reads 10.9 mm
